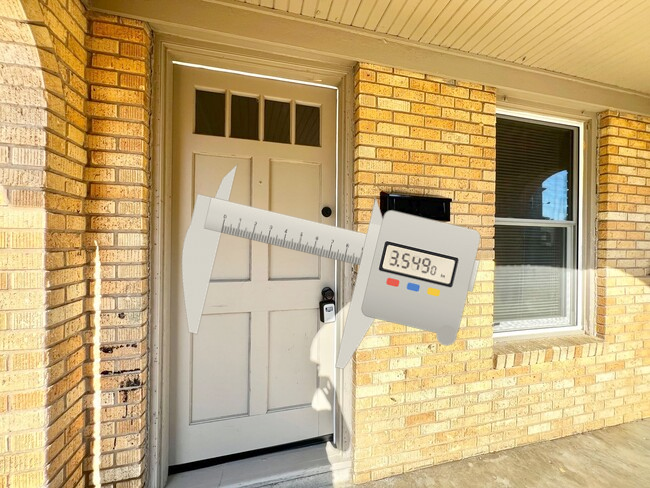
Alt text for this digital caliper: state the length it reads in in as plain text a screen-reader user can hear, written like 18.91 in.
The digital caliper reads 3.5490 in
